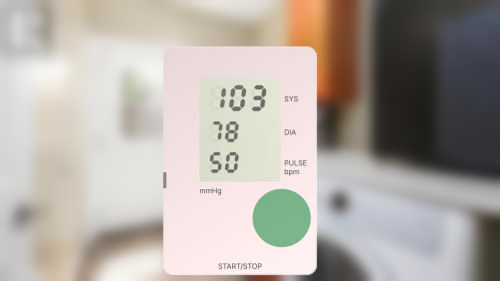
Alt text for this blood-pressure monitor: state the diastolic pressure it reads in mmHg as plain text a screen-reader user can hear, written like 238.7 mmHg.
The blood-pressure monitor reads 78 mmHg
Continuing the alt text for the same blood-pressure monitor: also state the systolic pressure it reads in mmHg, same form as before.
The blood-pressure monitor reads 103 mmHg
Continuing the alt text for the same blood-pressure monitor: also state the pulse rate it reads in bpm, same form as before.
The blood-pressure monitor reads 50 bpm
